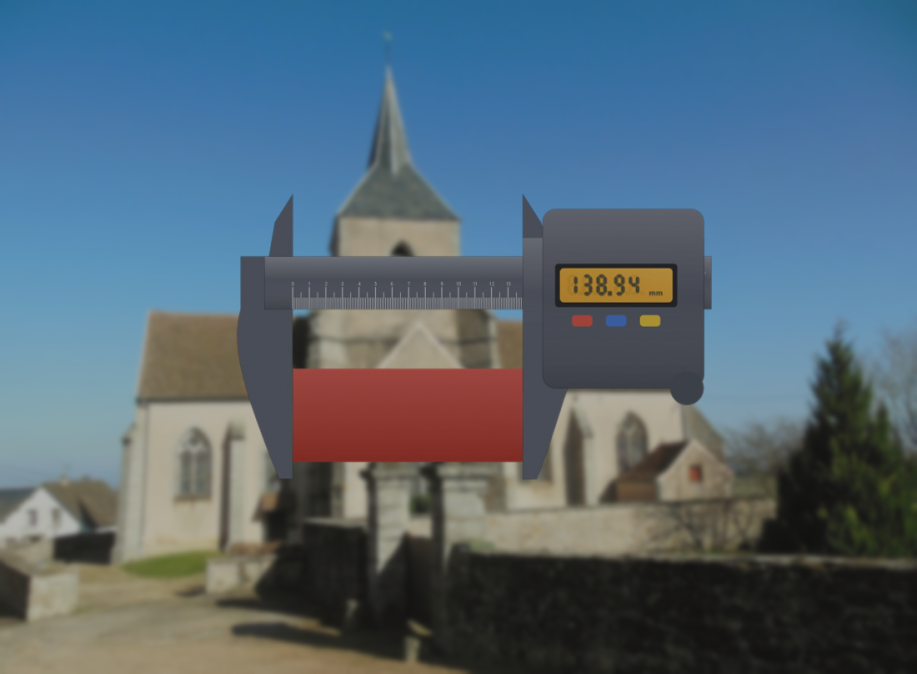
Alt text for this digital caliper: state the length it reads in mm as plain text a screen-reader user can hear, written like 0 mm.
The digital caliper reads 138.94 mm
